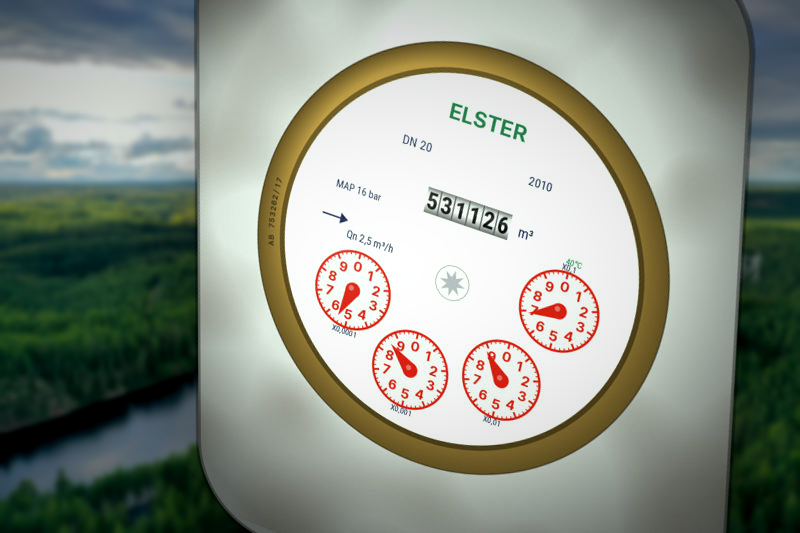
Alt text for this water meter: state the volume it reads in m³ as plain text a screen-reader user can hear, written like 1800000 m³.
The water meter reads 531126.6885 m³
